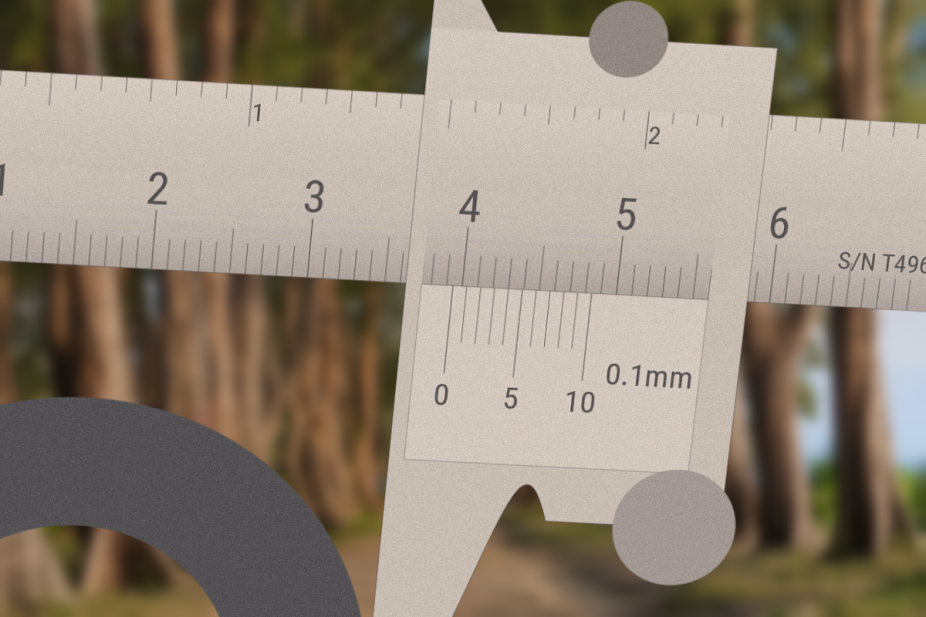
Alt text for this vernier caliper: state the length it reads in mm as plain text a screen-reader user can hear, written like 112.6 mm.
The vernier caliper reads 39.4 mm
